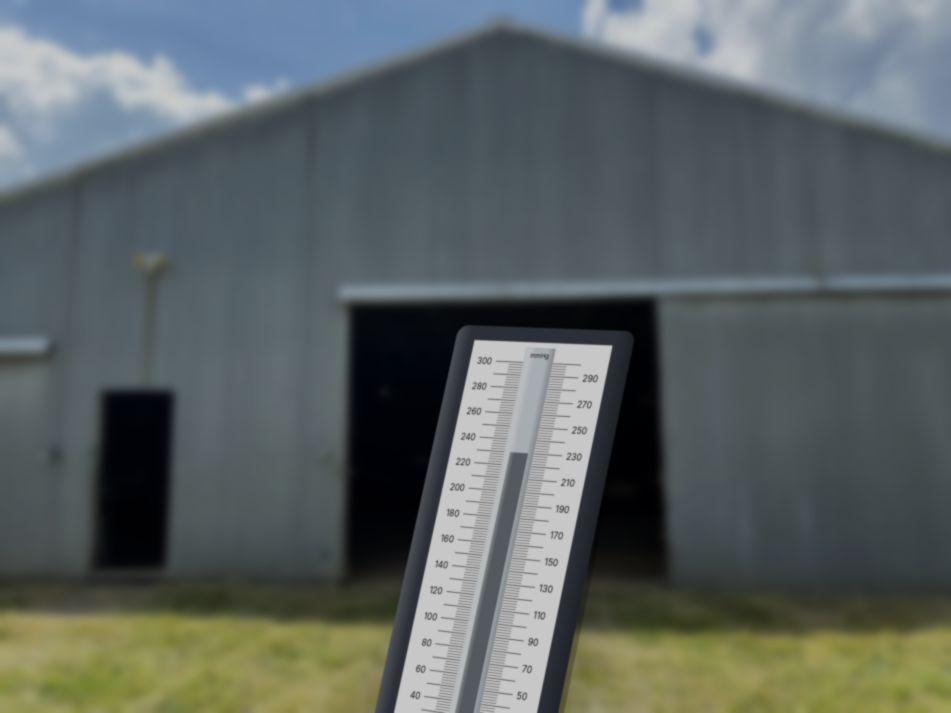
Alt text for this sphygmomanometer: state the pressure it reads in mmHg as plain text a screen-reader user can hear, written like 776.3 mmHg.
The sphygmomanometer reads 230 mmHg
